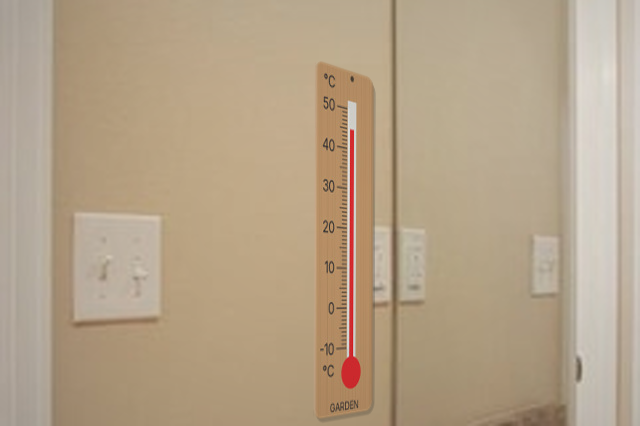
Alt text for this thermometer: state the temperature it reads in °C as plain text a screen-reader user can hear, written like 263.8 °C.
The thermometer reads 45 °C
